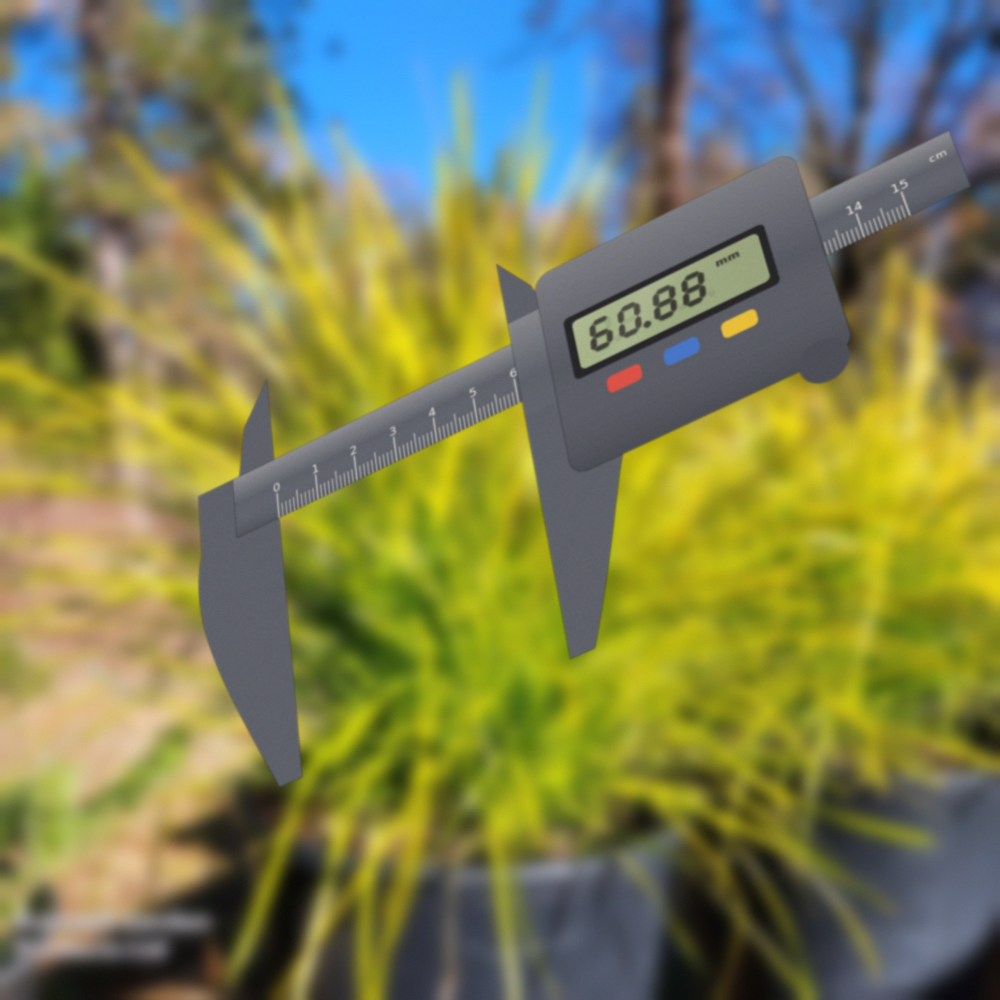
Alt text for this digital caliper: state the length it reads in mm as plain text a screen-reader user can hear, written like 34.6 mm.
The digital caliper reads 60.88 mm
